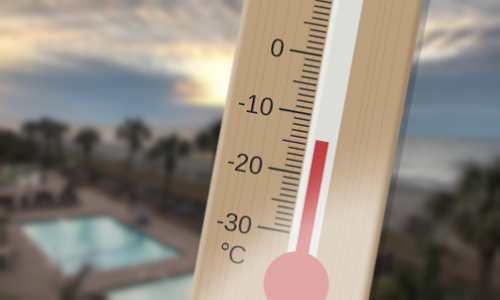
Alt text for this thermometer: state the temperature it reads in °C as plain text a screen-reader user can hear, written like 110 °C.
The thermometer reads -14 °C
